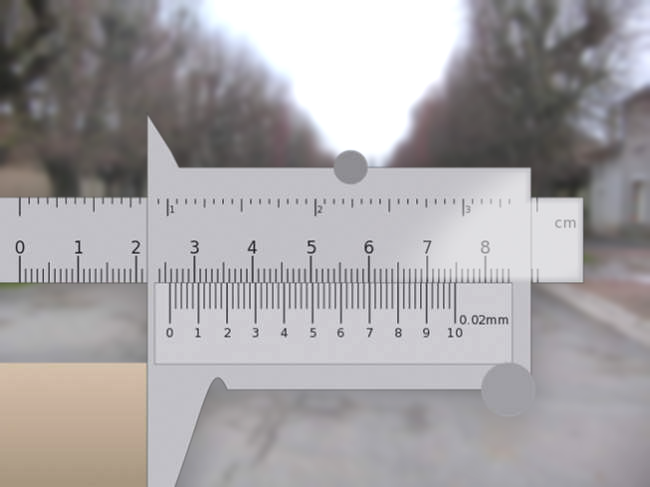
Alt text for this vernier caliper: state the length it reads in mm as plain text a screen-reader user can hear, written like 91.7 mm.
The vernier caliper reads 25.8 mm
